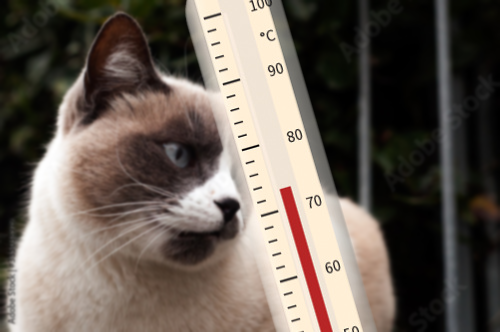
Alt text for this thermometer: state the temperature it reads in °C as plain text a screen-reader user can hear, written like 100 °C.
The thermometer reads 73 °C
